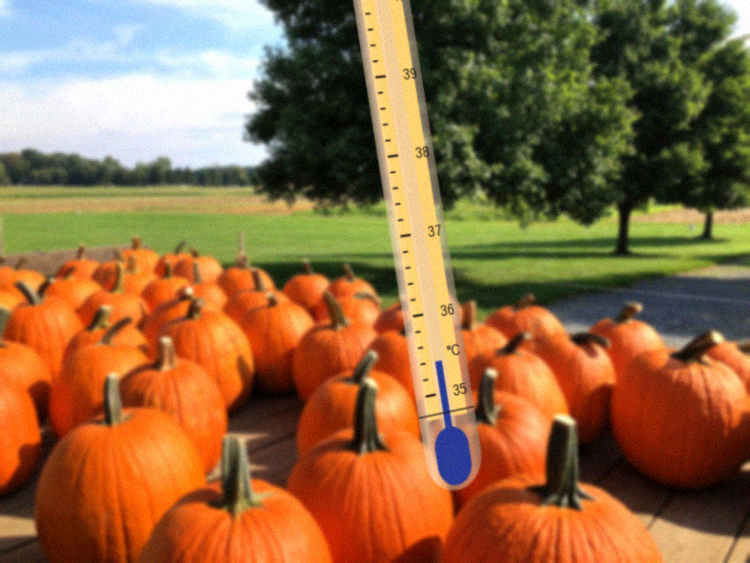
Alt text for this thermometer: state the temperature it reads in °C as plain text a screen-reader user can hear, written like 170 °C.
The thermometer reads 35.4 °C
